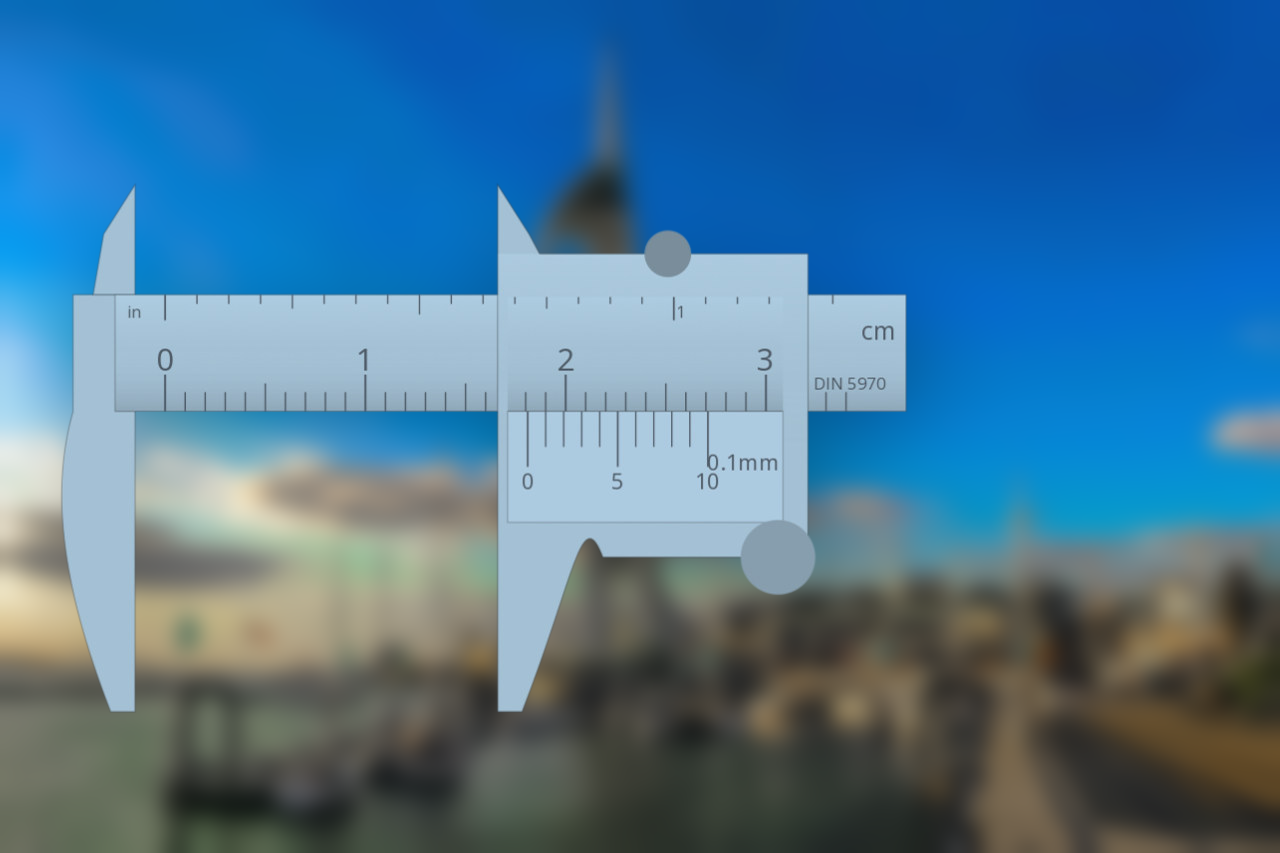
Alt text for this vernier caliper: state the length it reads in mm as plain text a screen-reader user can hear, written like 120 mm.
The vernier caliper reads 18.1 mm
